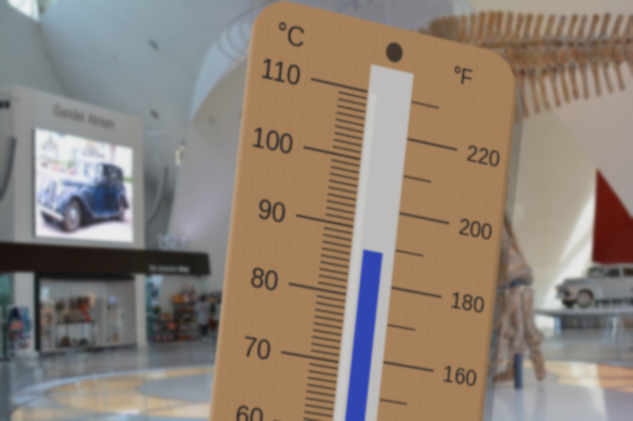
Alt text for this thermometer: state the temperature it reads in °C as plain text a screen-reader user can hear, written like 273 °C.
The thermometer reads 87 °C
